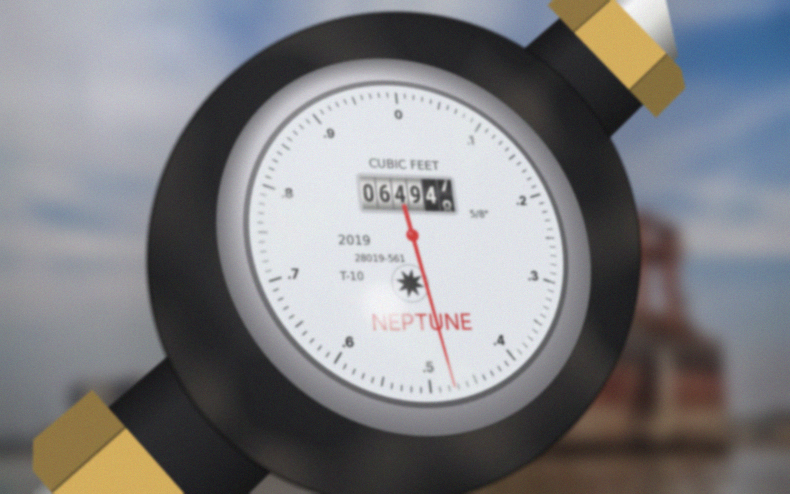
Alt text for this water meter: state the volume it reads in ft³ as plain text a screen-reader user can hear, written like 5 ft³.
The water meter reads 64947.47 ft³
